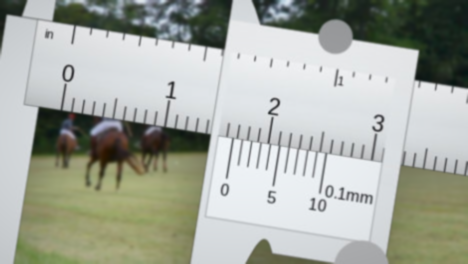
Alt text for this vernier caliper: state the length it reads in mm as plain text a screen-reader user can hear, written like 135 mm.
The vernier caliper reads 16.6 mm
